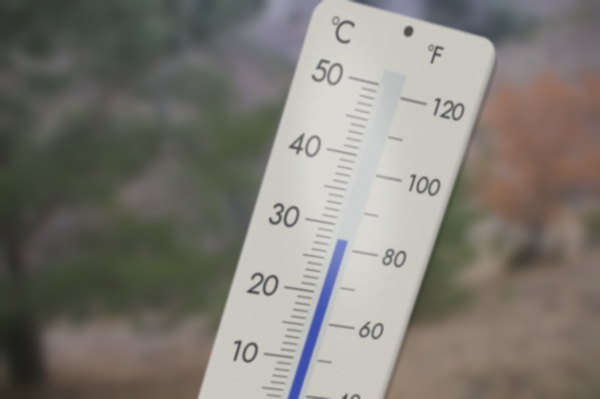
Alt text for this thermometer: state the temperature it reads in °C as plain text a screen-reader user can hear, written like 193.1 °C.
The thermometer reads 28 °C
